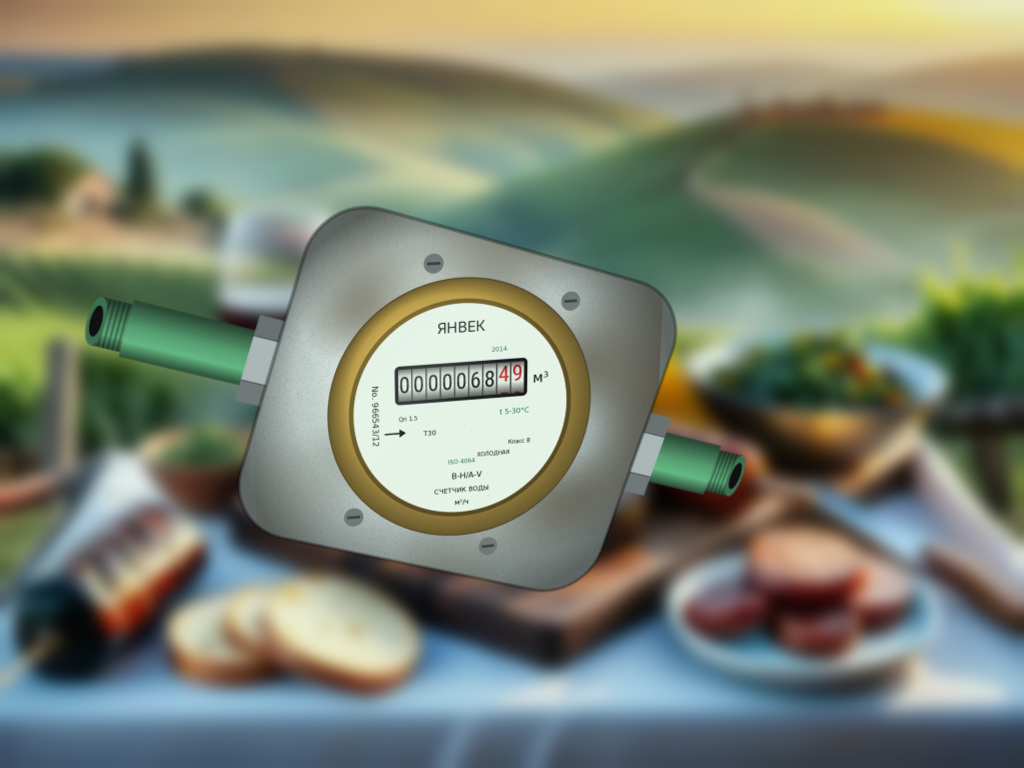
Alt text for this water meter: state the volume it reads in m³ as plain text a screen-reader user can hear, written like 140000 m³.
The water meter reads 68.49 m³
